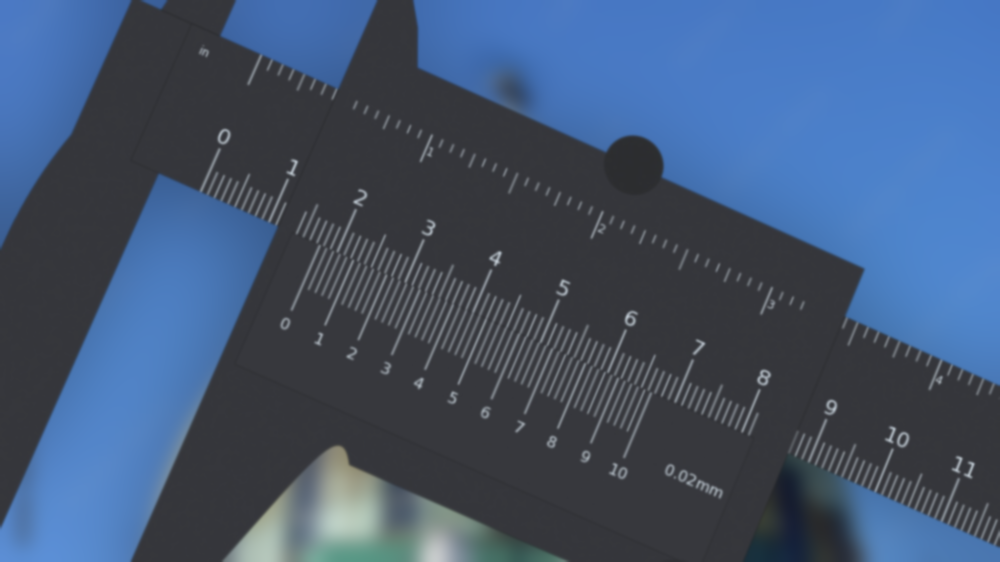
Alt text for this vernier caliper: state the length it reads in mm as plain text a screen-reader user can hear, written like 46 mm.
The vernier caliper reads 17.5 mm
